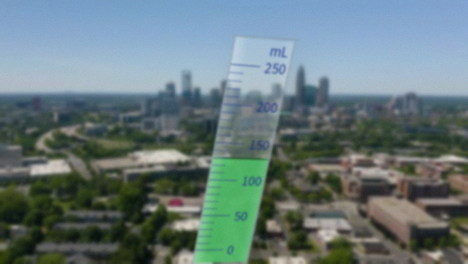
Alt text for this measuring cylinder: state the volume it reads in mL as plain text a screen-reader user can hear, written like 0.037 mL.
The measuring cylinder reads 130 mL
